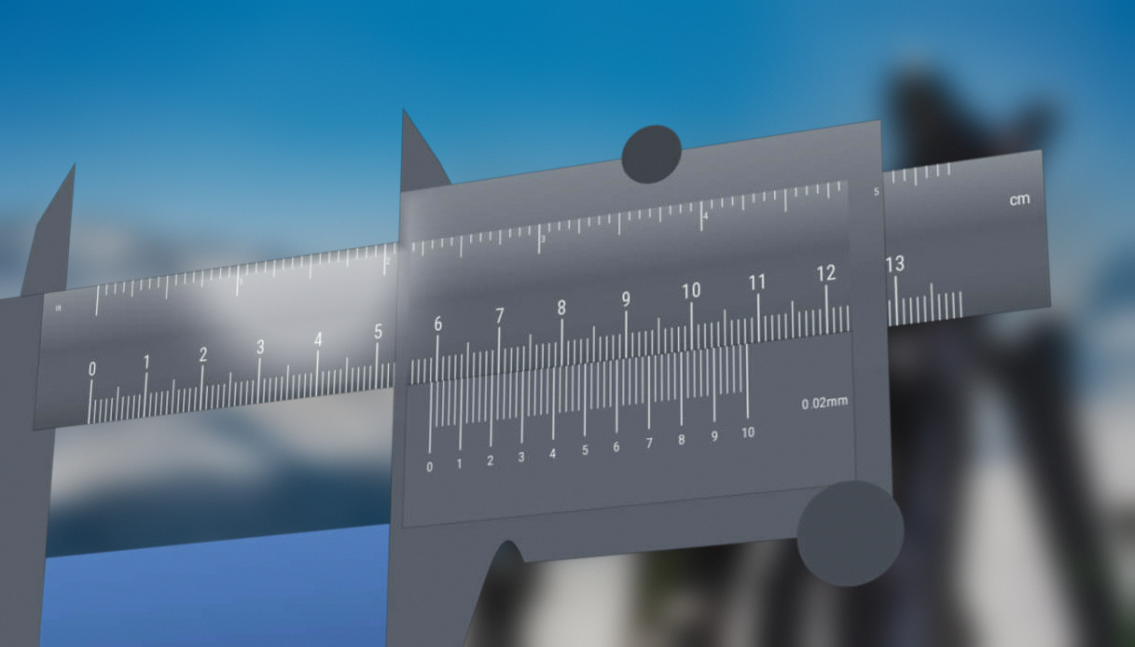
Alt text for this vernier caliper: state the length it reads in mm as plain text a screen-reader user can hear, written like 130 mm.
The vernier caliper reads 59.2 mm
